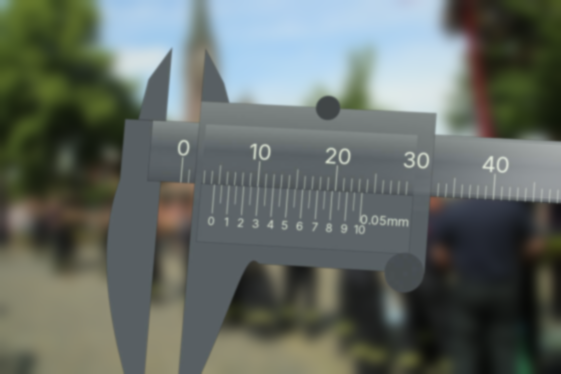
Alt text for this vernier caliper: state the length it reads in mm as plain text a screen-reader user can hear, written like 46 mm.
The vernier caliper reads 4.4 mm
